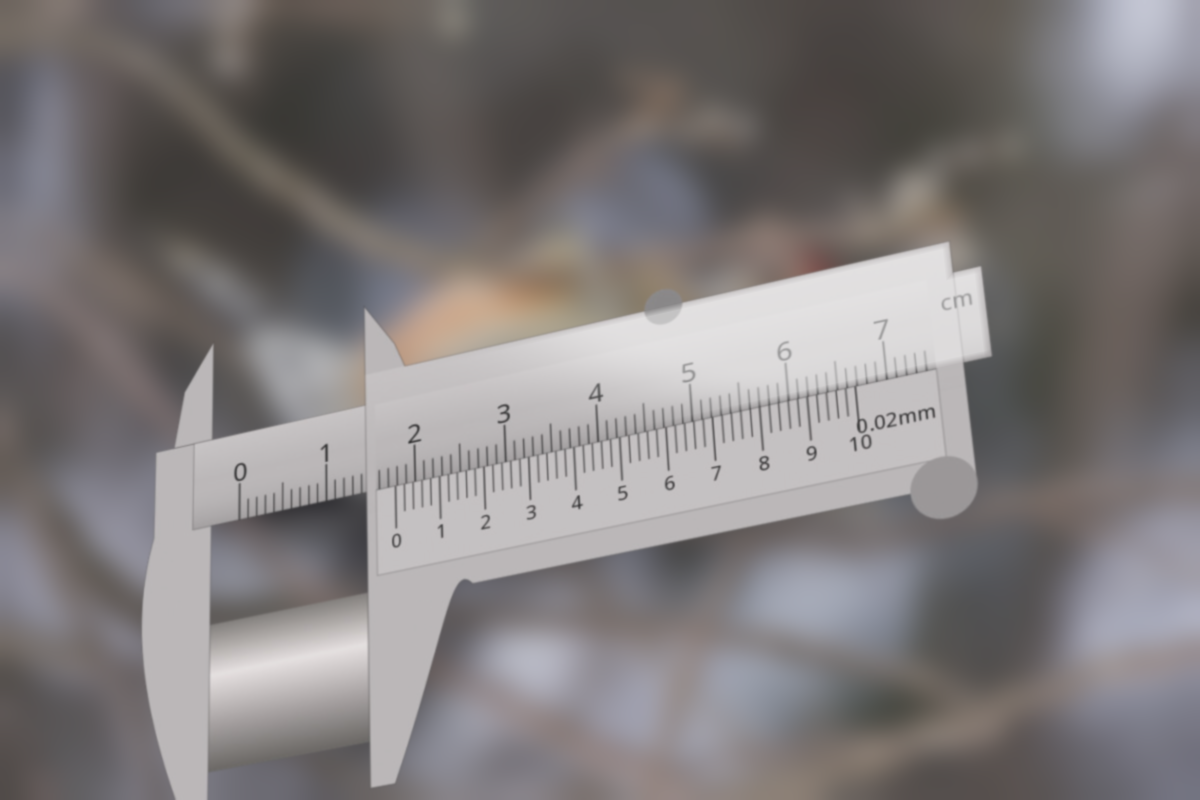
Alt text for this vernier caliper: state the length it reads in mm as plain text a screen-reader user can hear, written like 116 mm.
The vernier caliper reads 17.8 mm
